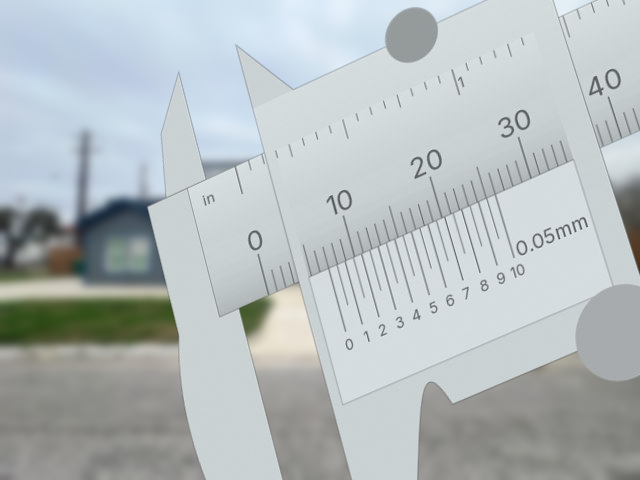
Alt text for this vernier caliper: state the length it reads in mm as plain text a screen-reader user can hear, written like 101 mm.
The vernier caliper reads 7.0 mm
